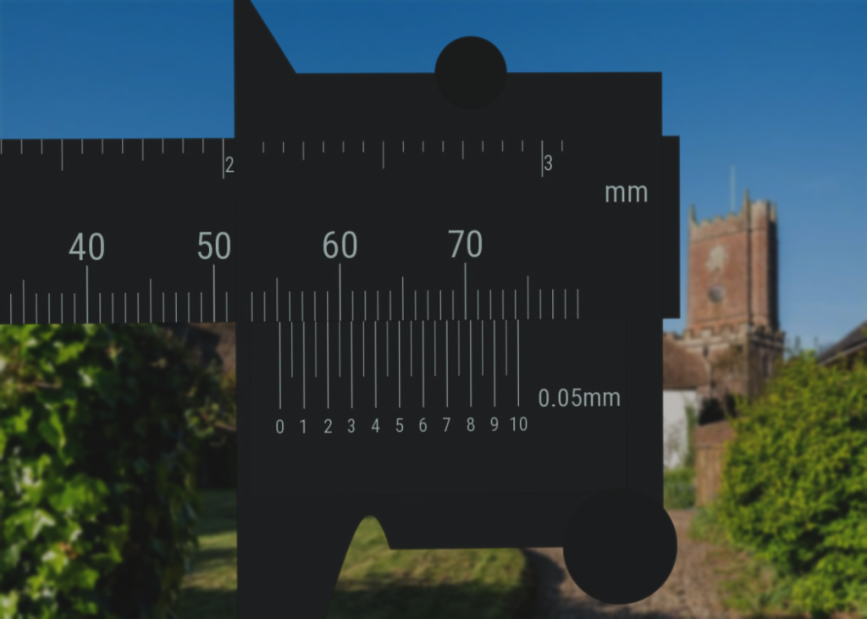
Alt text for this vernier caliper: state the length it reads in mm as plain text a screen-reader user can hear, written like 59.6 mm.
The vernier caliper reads 55.2 mm
